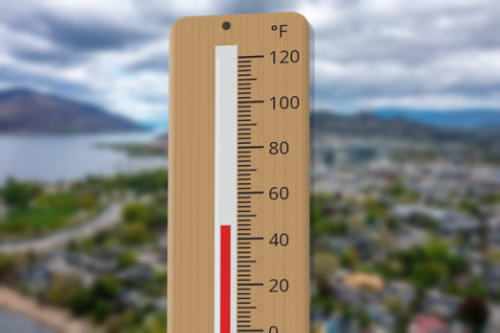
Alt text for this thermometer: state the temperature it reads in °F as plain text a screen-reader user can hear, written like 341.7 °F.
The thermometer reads 46 °F
